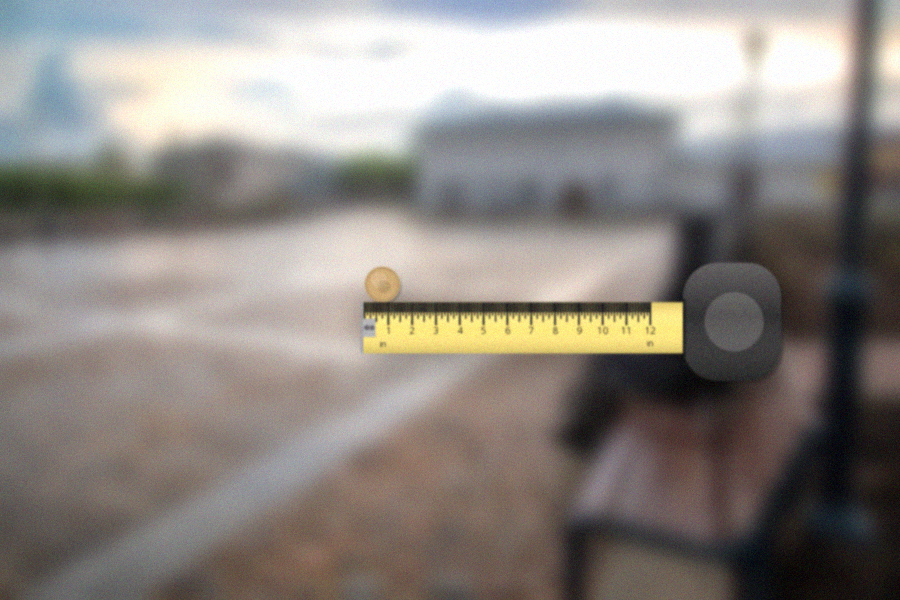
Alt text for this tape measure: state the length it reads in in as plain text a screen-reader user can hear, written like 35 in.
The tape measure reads 1.5 in
